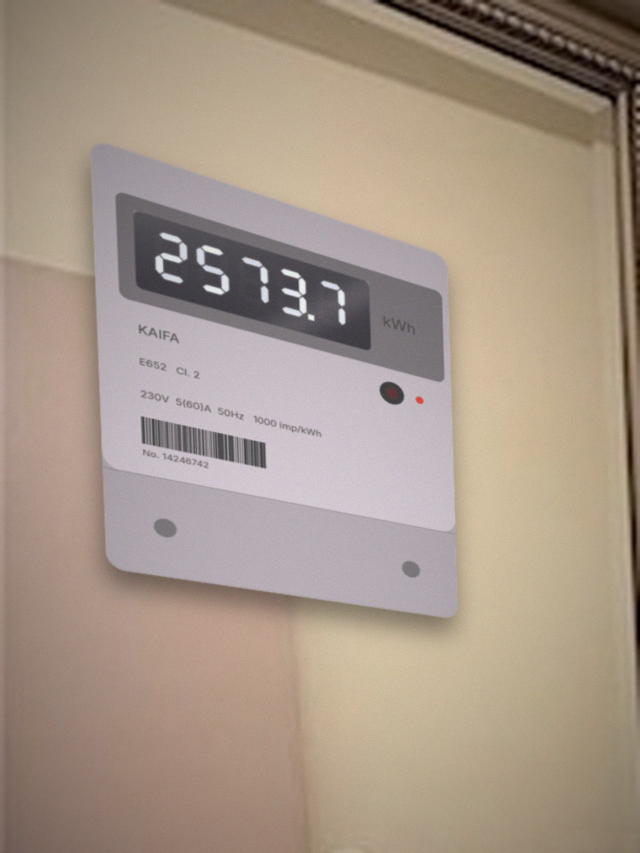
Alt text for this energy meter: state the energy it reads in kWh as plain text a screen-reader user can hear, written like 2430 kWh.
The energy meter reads 2573.7 kWh
